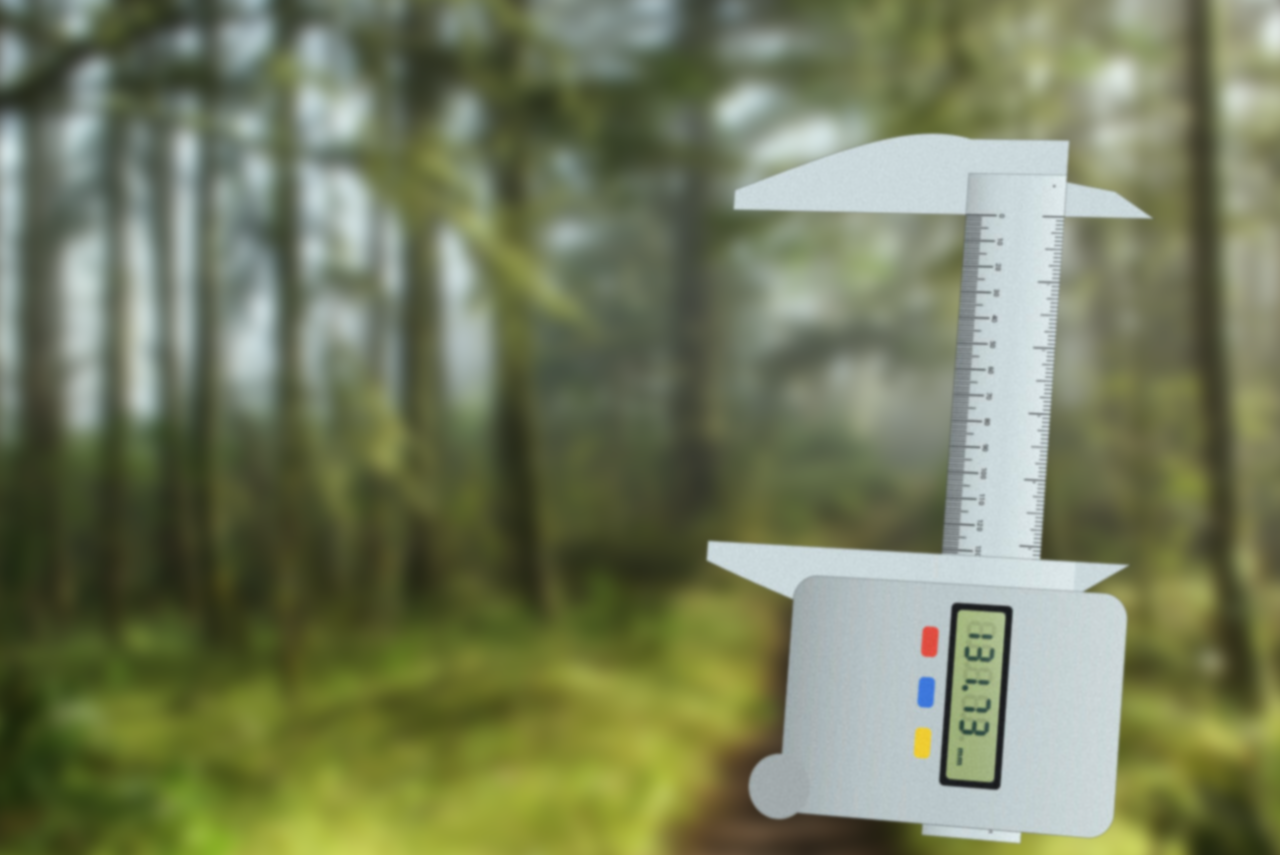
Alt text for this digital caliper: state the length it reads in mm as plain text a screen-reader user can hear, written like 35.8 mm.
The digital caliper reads 131.73 mm
